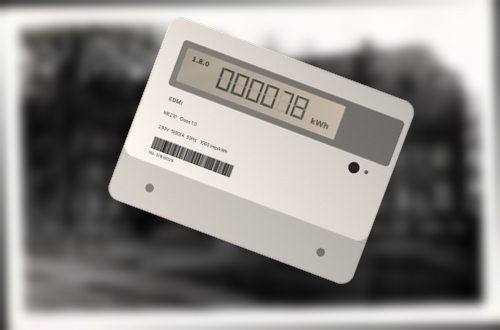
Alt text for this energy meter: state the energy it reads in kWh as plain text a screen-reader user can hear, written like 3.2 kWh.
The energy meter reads 78 kWh
